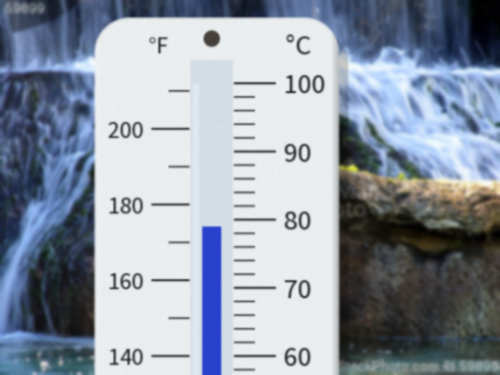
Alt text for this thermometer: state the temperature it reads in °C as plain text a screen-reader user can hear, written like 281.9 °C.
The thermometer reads 79 °C
